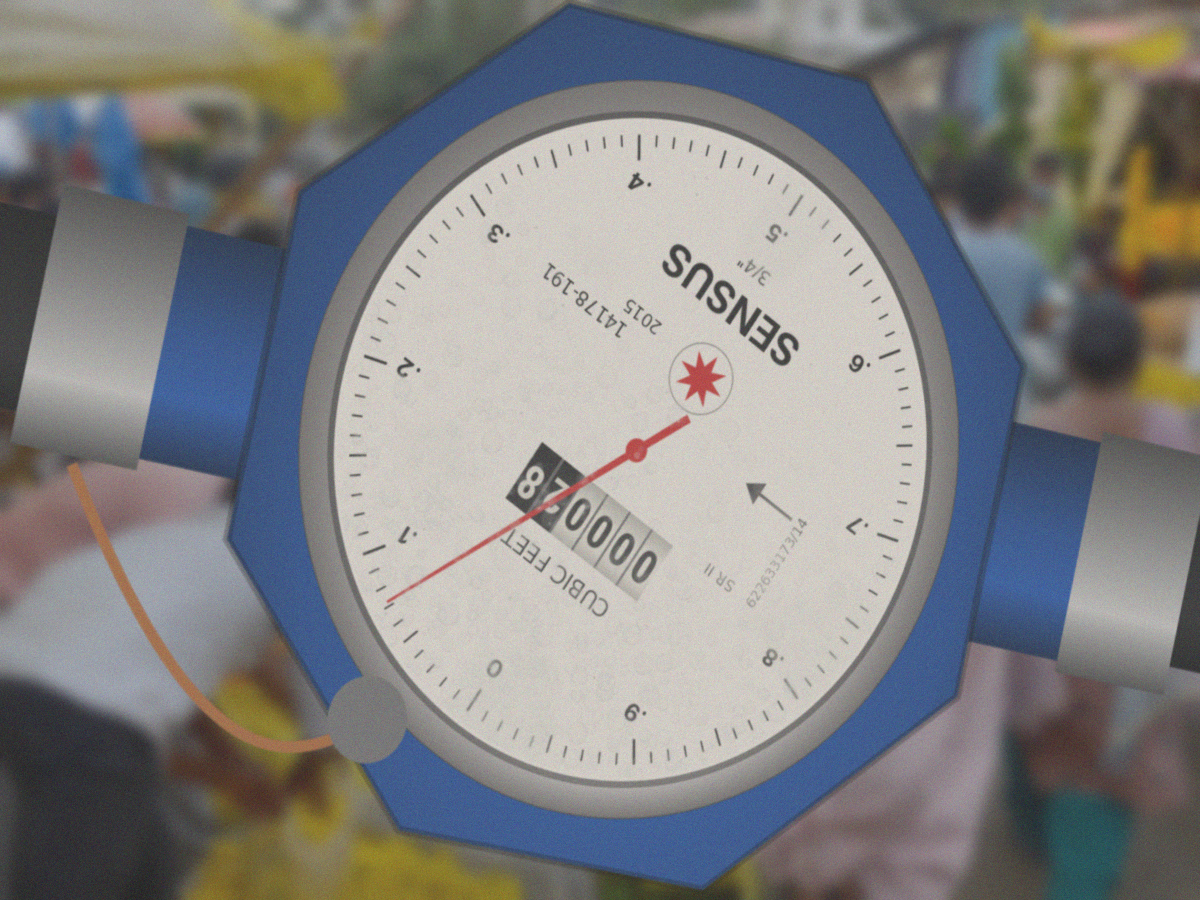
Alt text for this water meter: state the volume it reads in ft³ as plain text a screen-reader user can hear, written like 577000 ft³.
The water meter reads 28.07 ft³
